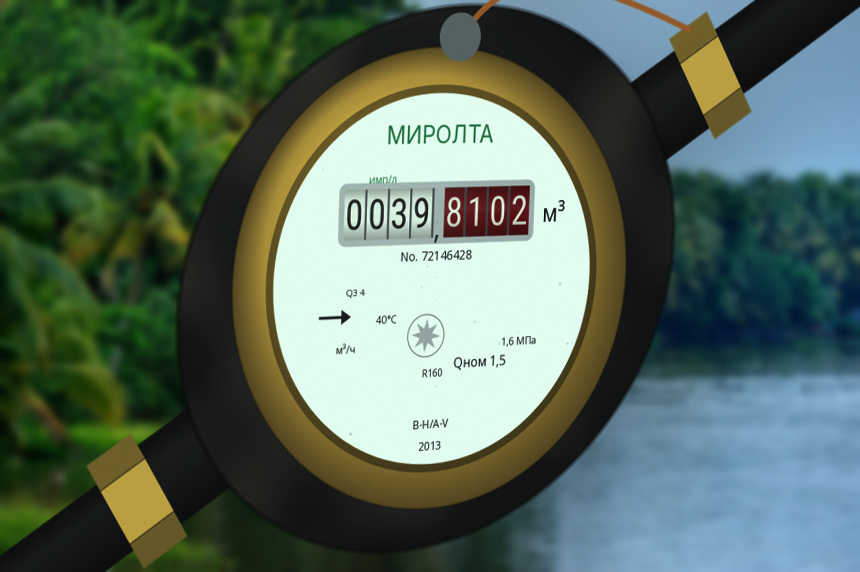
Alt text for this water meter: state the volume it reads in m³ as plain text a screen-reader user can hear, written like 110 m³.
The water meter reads 39.8102 m³
